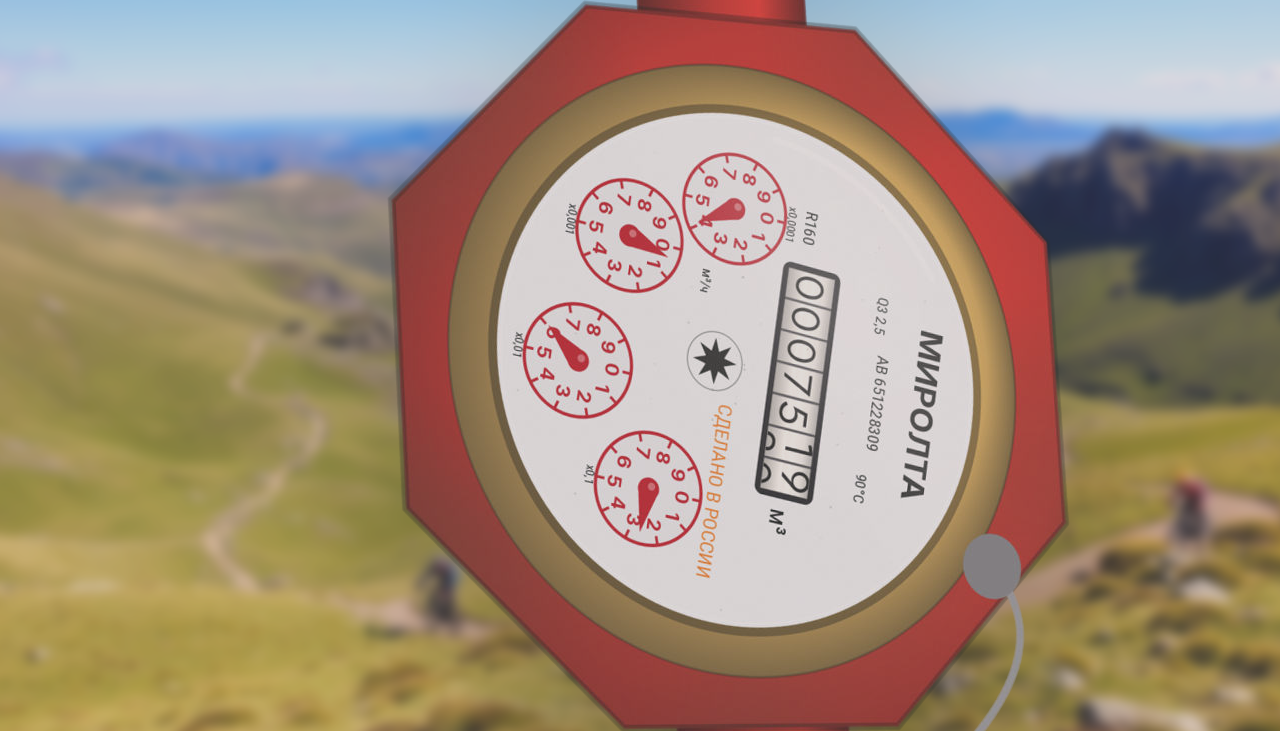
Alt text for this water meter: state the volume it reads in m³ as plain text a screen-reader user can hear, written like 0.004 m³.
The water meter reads 7519.2604 m³
